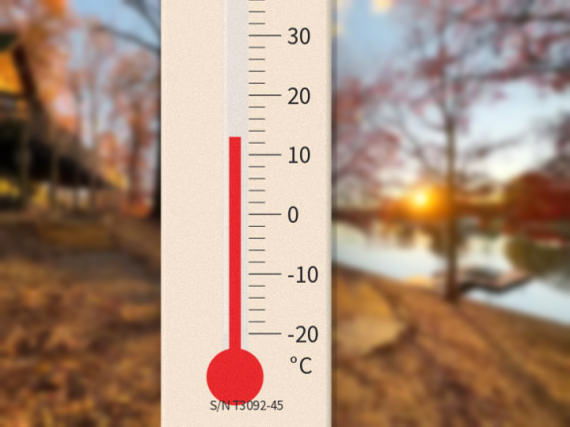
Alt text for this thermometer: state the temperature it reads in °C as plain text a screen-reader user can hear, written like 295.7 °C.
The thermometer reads 13 °C
